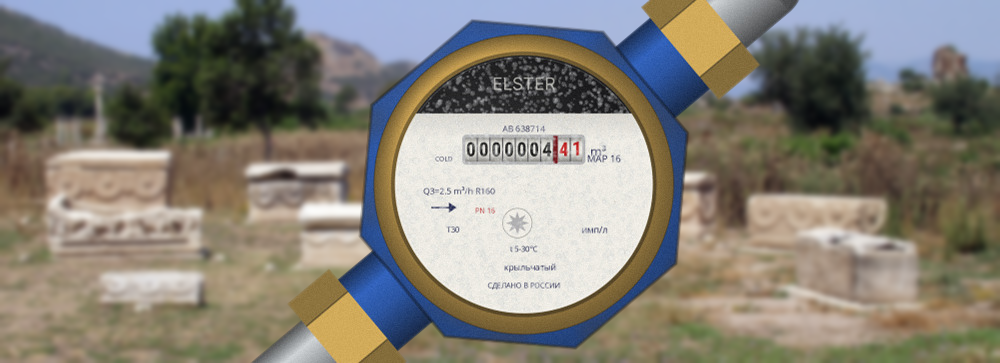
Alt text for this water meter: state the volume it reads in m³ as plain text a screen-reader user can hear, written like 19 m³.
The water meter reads 4.41 m³
